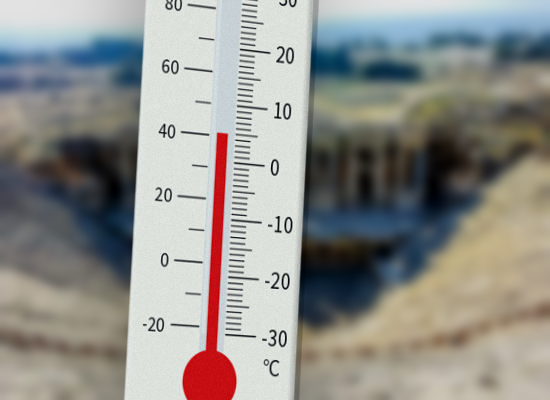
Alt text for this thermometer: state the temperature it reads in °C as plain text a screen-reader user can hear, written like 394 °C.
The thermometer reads 5 °C
